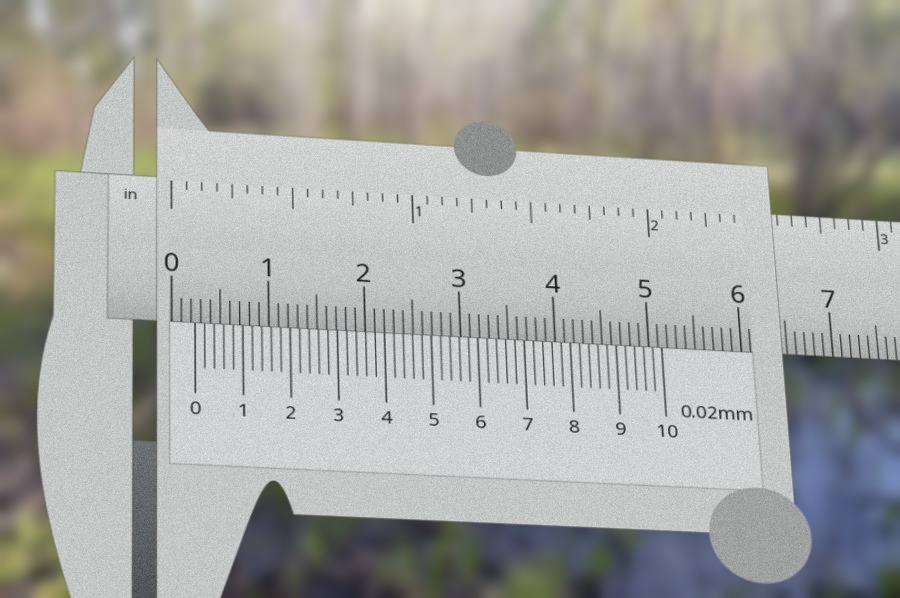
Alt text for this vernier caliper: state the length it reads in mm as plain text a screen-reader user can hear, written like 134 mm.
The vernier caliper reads 2.4 mm
